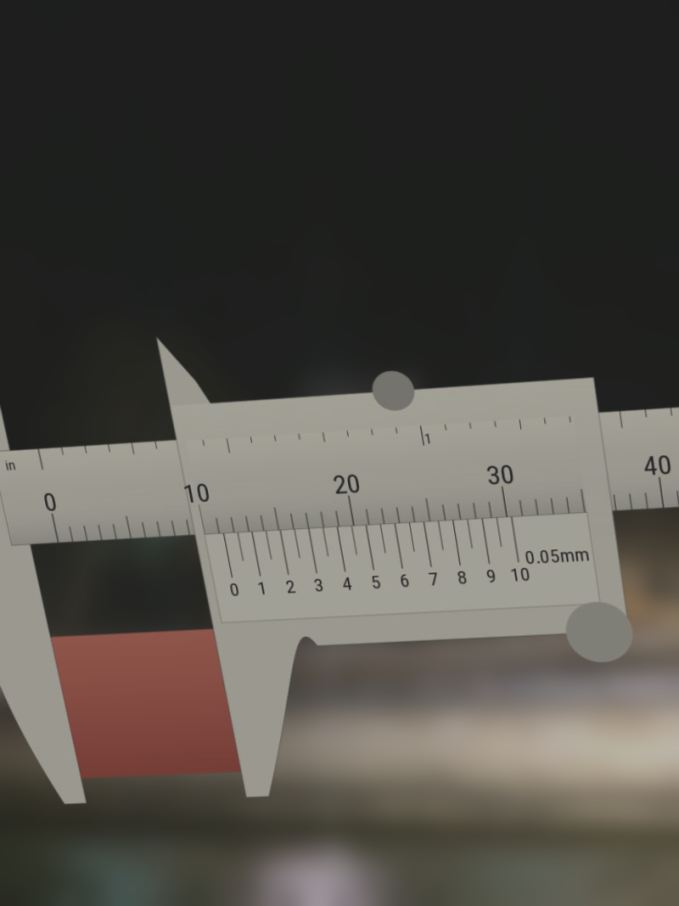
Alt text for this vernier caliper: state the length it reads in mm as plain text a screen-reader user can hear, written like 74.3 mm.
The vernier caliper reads 11.3 mm
